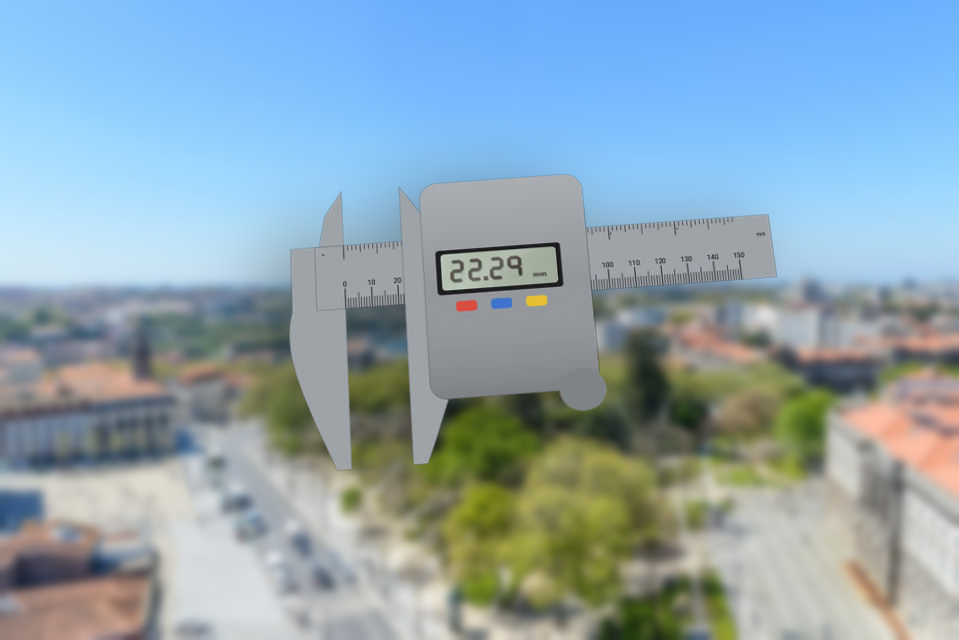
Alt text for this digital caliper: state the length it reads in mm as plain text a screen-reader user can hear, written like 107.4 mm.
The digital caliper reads 22.29 mm
